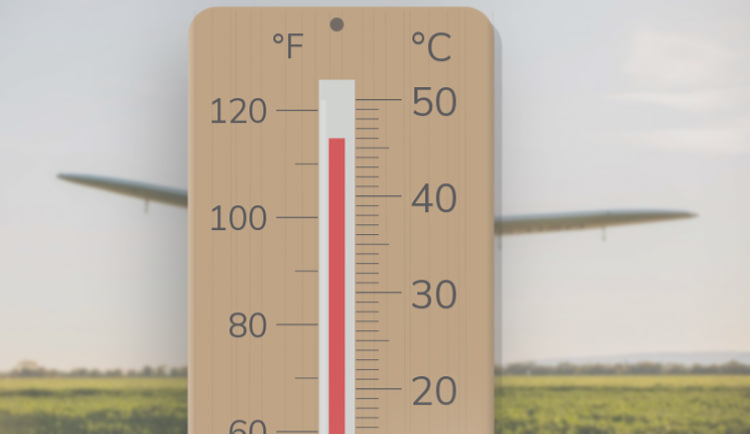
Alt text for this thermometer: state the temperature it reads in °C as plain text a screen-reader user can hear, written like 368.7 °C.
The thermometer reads 46 °C
